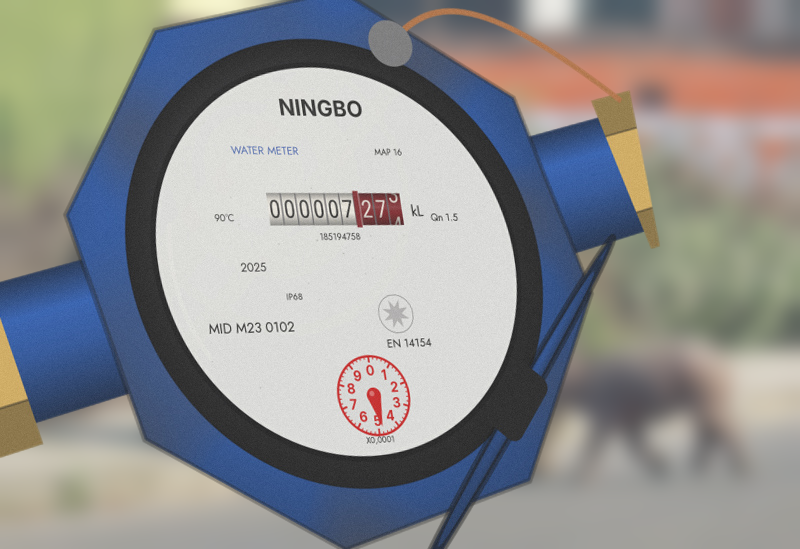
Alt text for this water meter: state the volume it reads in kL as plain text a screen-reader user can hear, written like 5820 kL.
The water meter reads 7.2734 kL
